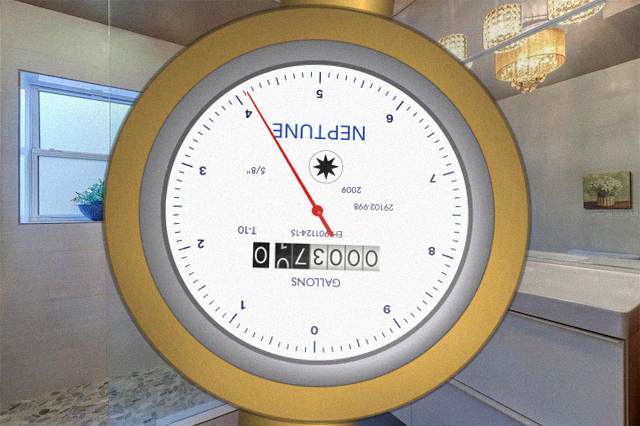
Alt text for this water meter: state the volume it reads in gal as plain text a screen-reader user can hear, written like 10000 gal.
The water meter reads 3704.1 gal
